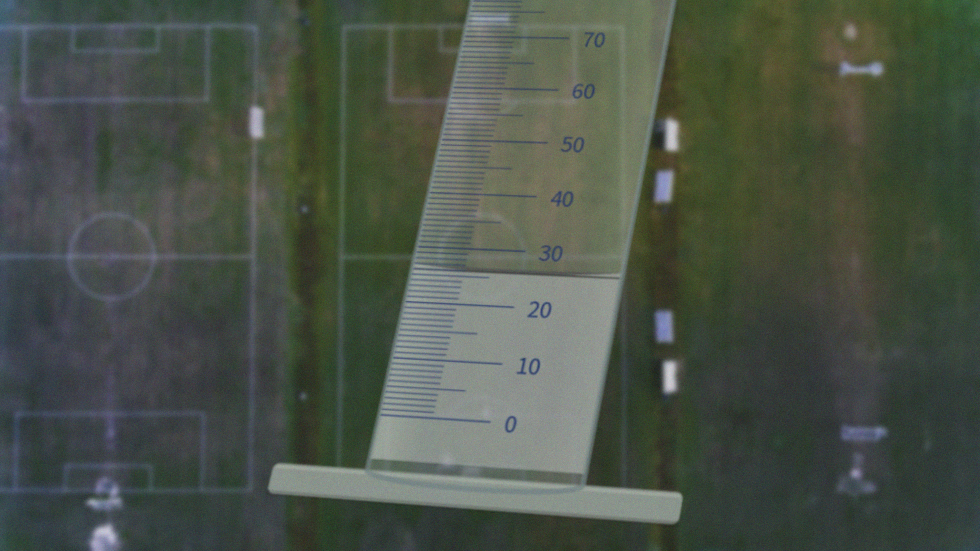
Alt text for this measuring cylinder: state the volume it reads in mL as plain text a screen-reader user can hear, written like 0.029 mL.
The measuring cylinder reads 26 mL
